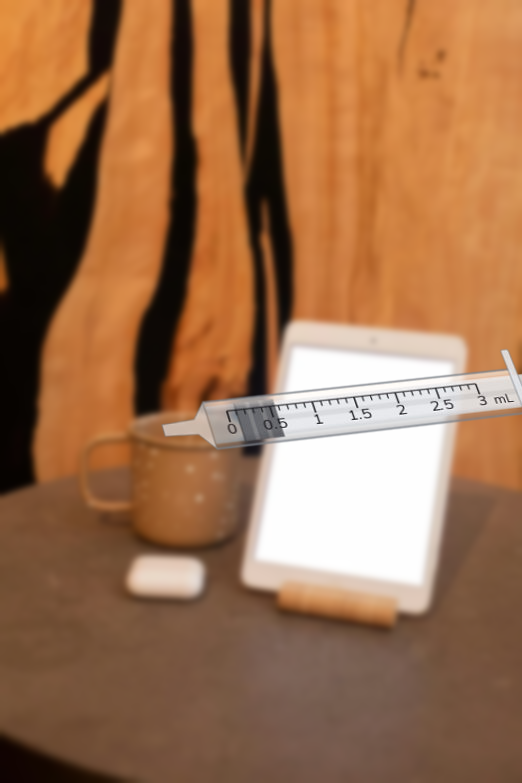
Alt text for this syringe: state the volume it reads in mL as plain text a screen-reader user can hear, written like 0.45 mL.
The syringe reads 0.1 mL
